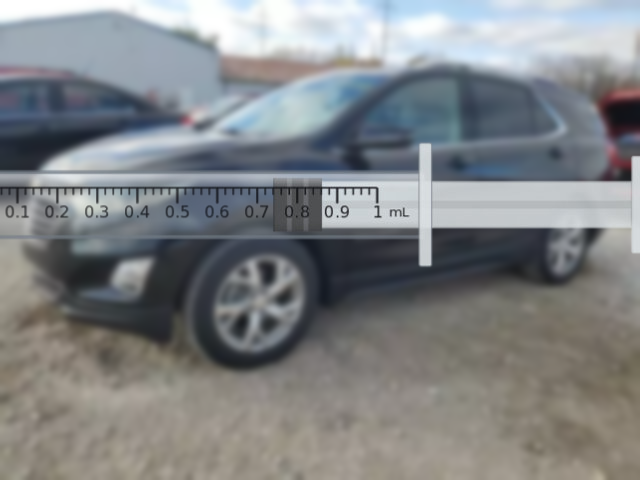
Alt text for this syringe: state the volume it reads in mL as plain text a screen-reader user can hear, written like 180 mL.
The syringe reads 0.74 mL
